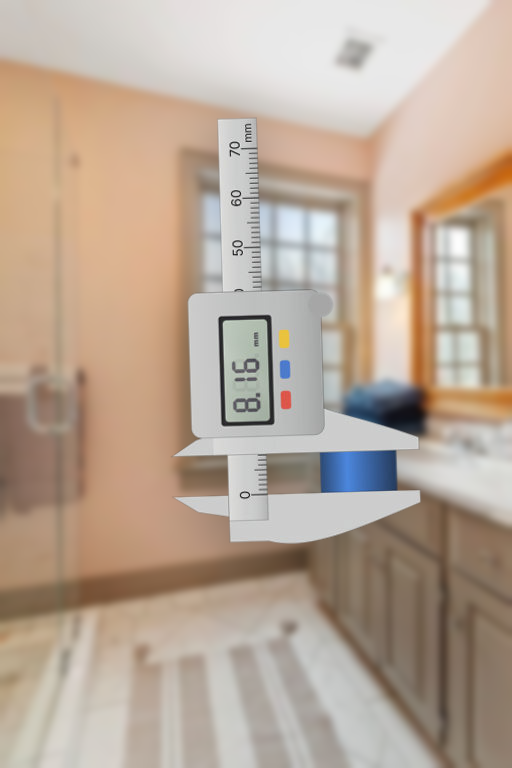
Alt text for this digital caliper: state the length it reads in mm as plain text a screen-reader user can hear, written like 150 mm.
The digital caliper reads 8.16 mm
